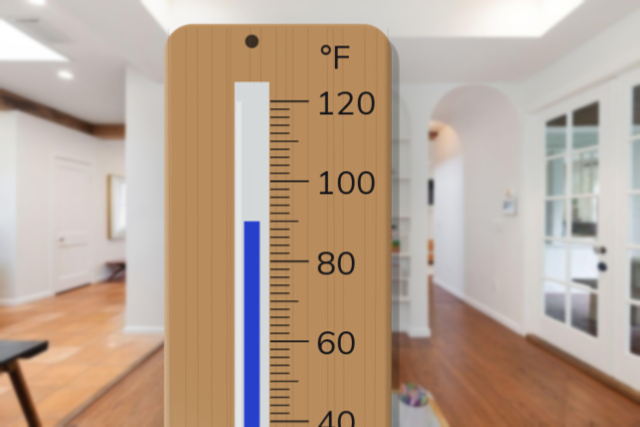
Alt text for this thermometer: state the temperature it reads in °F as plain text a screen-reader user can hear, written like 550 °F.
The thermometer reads 90 °F
